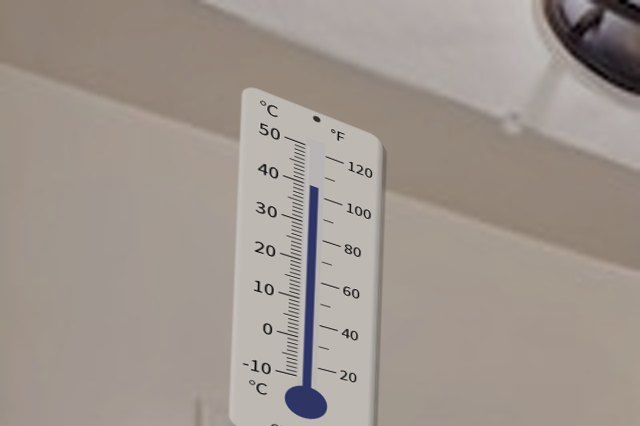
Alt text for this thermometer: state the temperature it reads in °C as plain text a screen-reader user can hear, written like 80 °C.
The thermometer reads 40 °C
